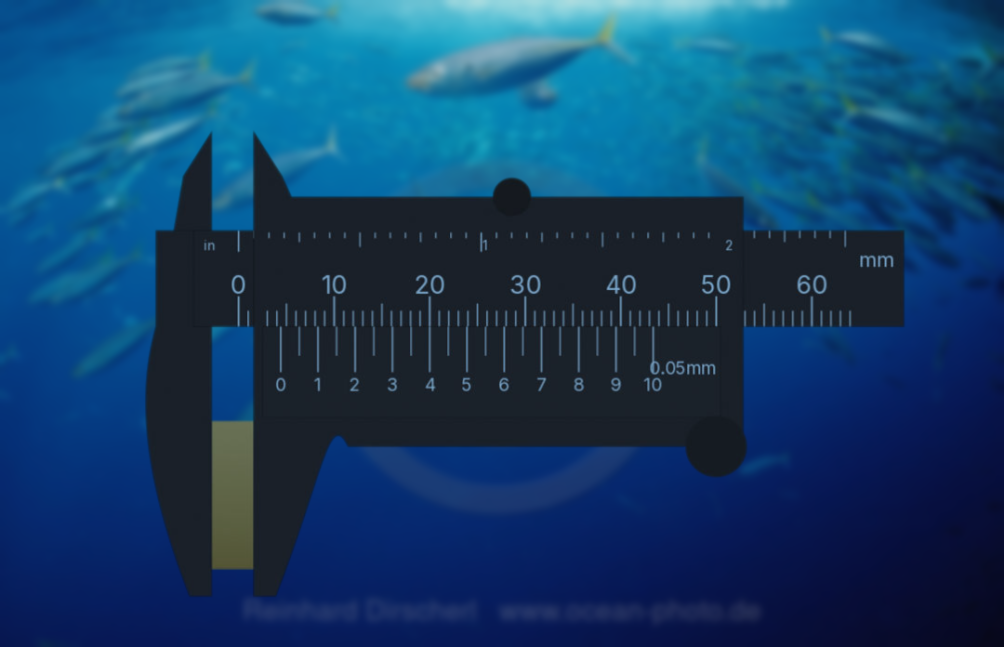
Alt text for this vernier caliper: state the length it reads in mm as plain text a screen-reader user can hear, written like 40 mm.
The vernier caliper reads 4.4 mm
